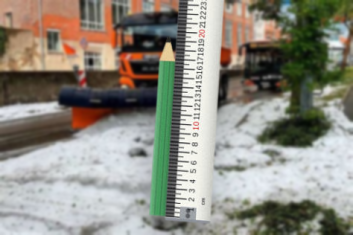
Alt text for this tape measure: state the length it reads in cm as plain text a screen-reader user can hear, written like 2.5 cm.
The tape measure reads 19.5 cm
